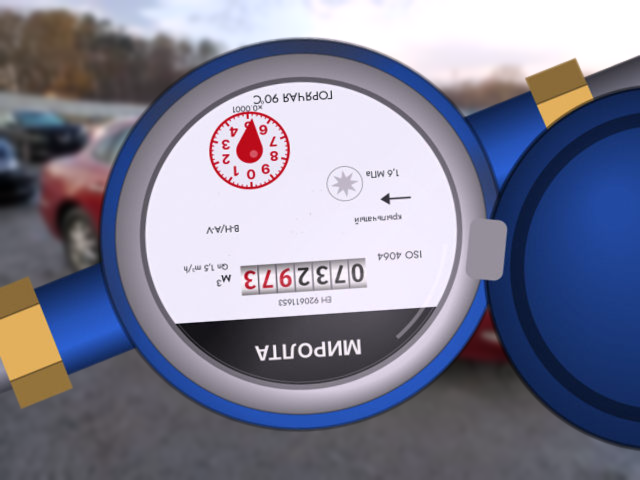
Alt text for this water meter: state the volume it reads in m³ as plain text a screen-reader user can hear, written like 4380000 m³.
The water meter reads 732.9735 m³
